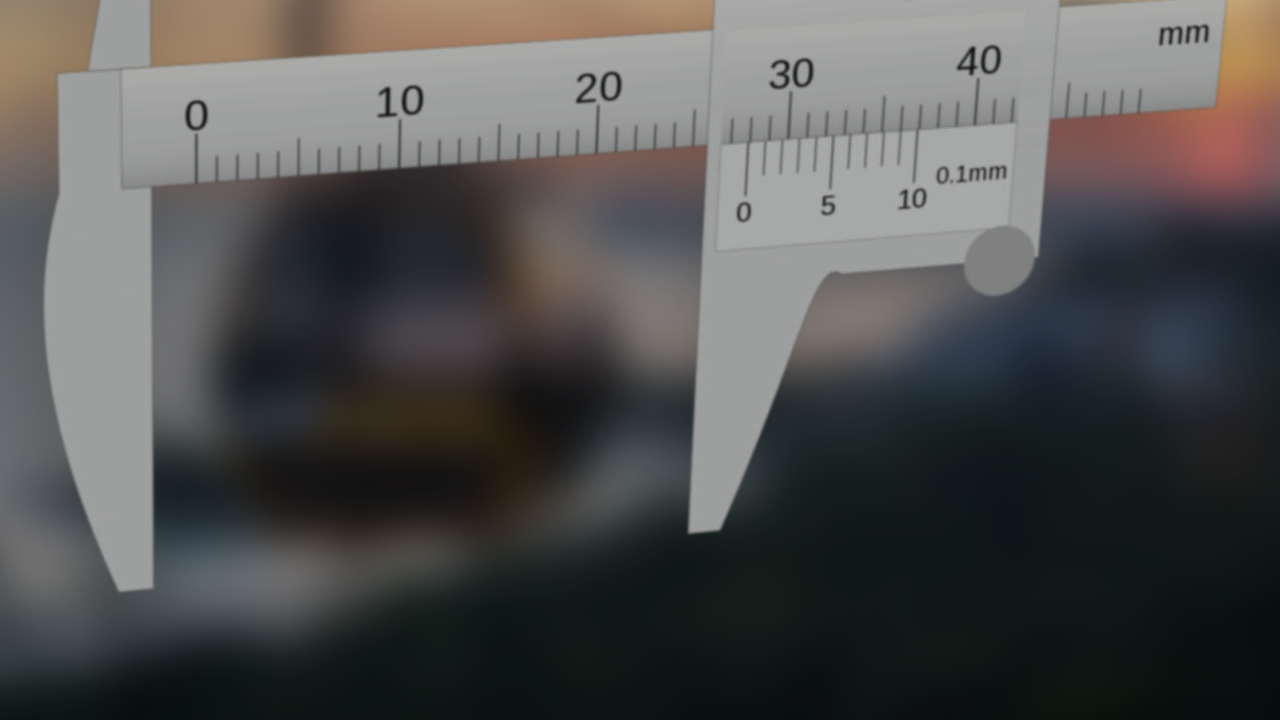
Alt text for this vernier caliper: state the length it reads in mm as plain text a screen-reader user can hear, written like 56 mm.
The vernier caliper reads 27.9 mm
